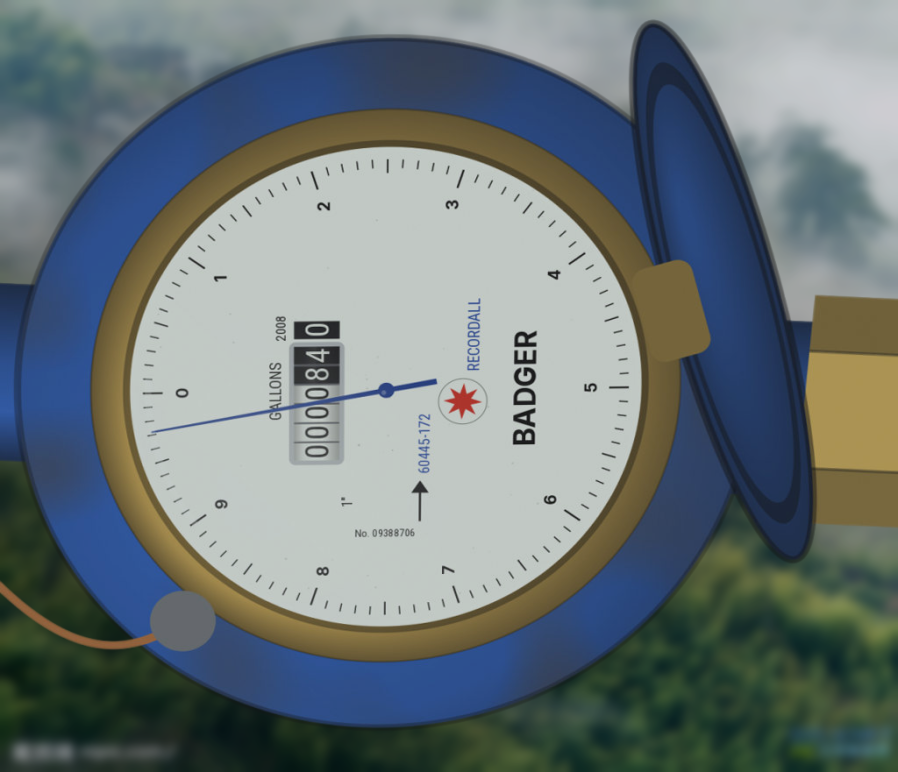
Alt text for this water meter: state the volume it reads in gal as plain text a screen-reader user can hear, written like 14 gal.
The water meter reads 839.7 gal
